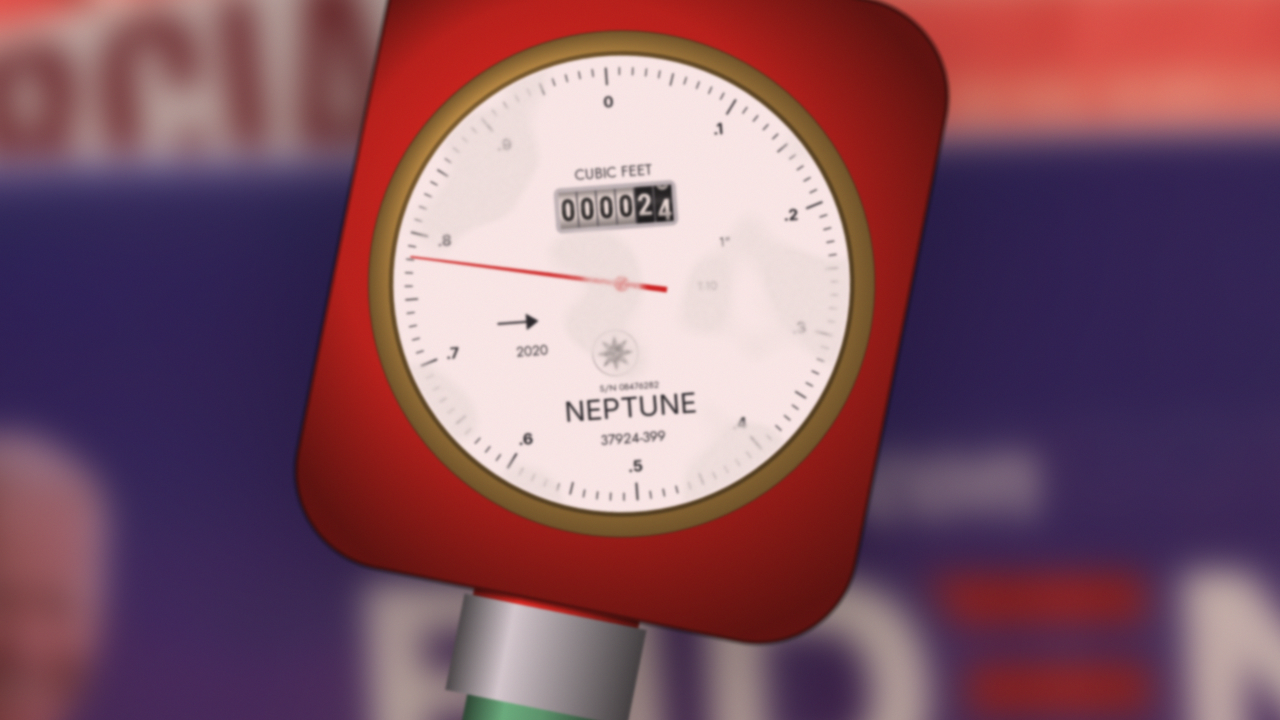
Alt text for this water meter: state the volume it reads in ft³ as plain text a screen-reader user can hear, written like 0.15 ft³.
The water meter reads 23.78 ft³
